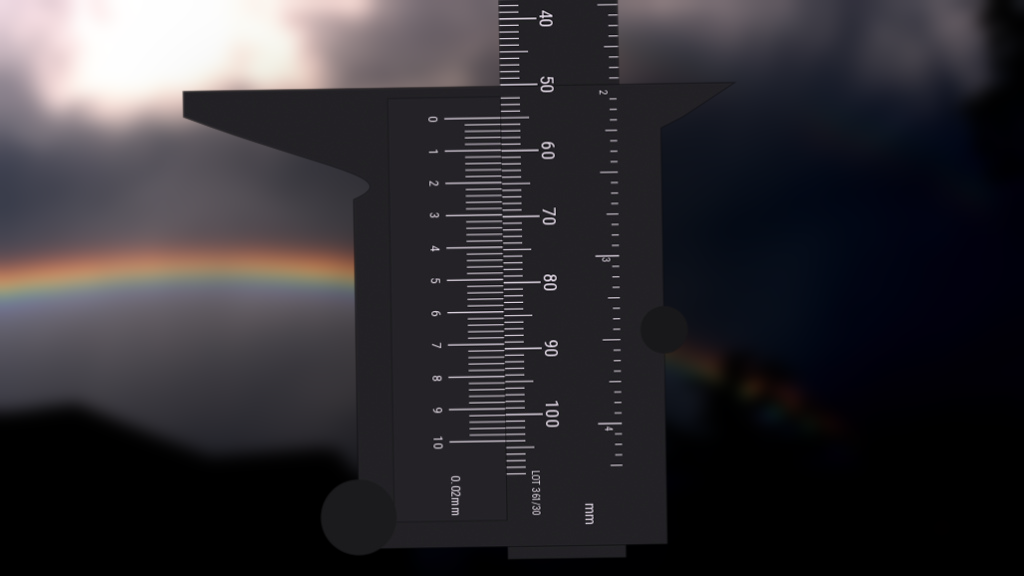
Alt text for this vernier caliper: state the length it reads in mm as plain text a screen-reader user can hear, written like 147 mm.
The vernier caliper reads 55.0 mm
